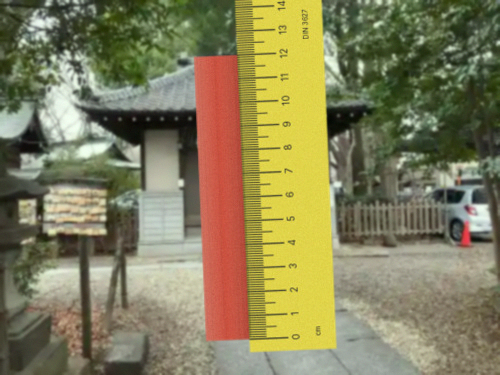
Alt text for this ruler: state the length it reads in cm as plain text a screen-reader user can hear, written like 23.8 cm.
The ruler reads 12 cm
